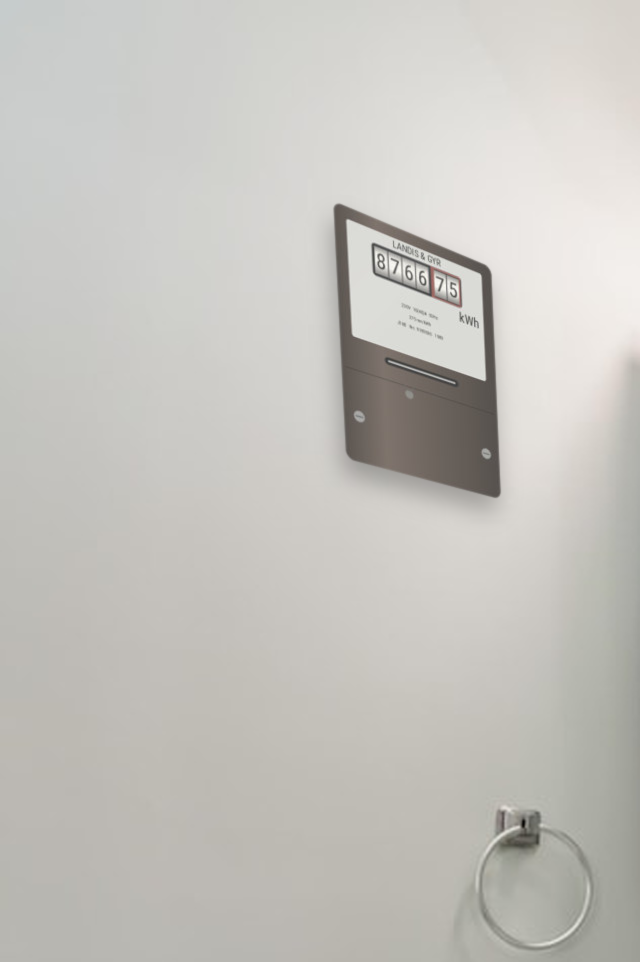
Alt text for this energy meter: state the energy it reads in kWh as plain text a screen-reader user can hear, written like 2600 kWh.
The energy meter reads 8766.75 kWh
